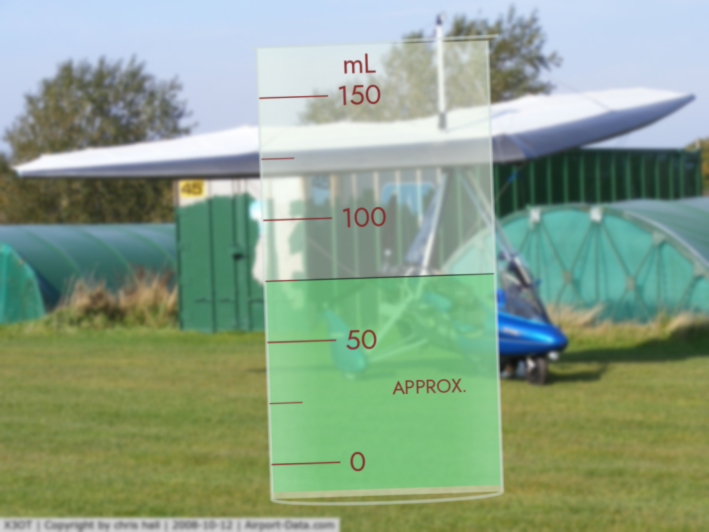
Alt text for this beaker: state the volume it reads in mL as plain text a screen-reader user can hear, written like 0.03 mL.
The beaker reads 75 mL
